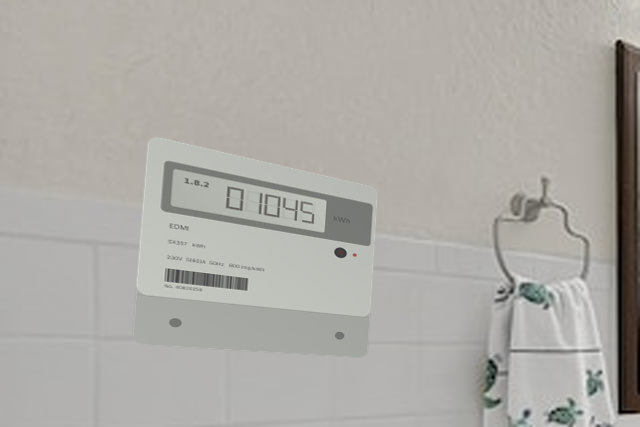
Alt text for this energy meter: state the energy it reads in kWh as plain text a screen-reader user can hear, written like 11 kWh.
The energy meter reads 1045 kWh
